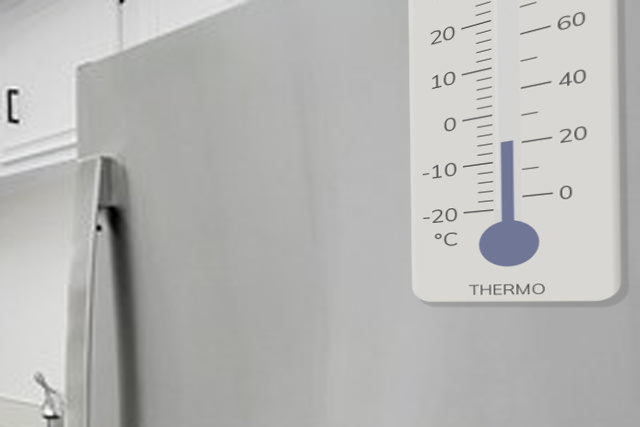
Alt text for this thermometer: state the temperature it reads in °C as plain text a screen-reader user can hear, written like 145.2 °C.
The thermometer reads -6 °C
